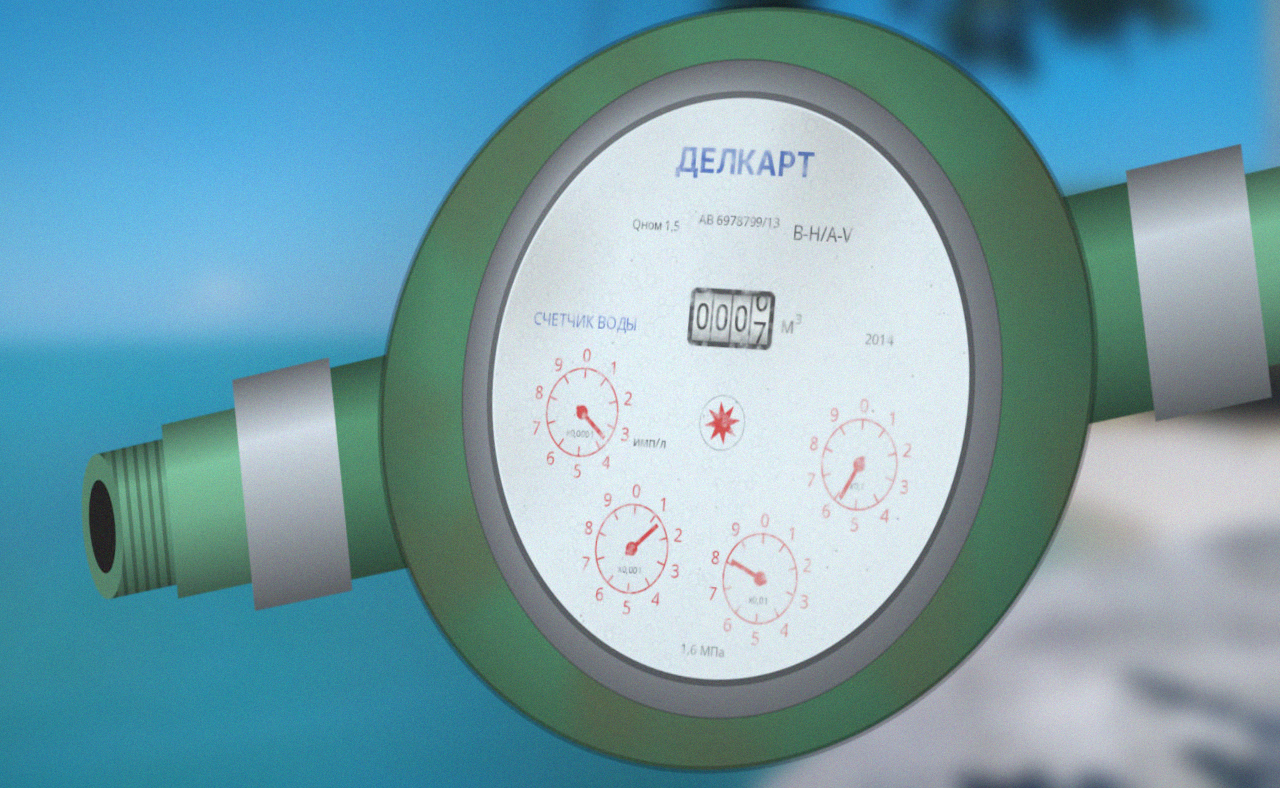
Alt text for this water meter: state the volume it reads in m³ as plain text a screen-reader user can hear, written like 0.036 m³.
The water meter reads 6.5813 m³
